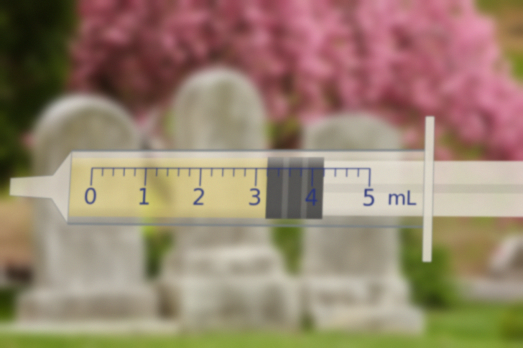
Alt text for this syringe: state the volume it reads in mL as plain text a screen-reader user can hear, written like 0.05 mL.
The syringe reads 3.2 mL
